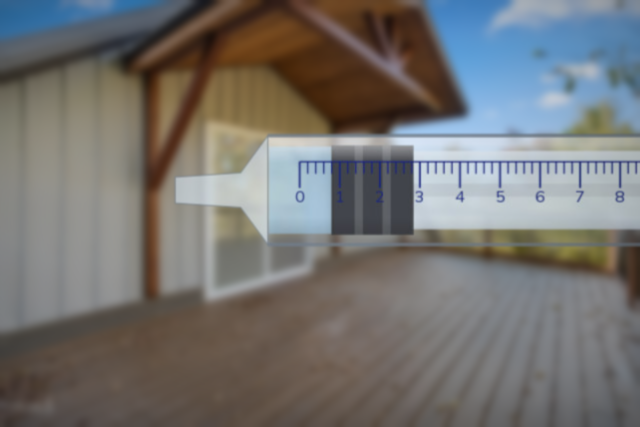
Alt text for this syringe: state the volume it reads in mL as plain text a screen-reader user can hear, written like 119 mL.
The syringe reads 0.8 mL
